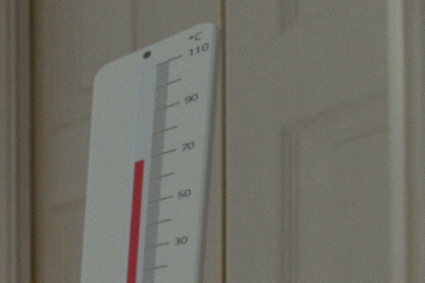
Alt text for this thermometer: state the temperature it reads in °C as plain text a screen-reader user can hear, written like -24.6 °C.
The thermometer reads 70 °C
